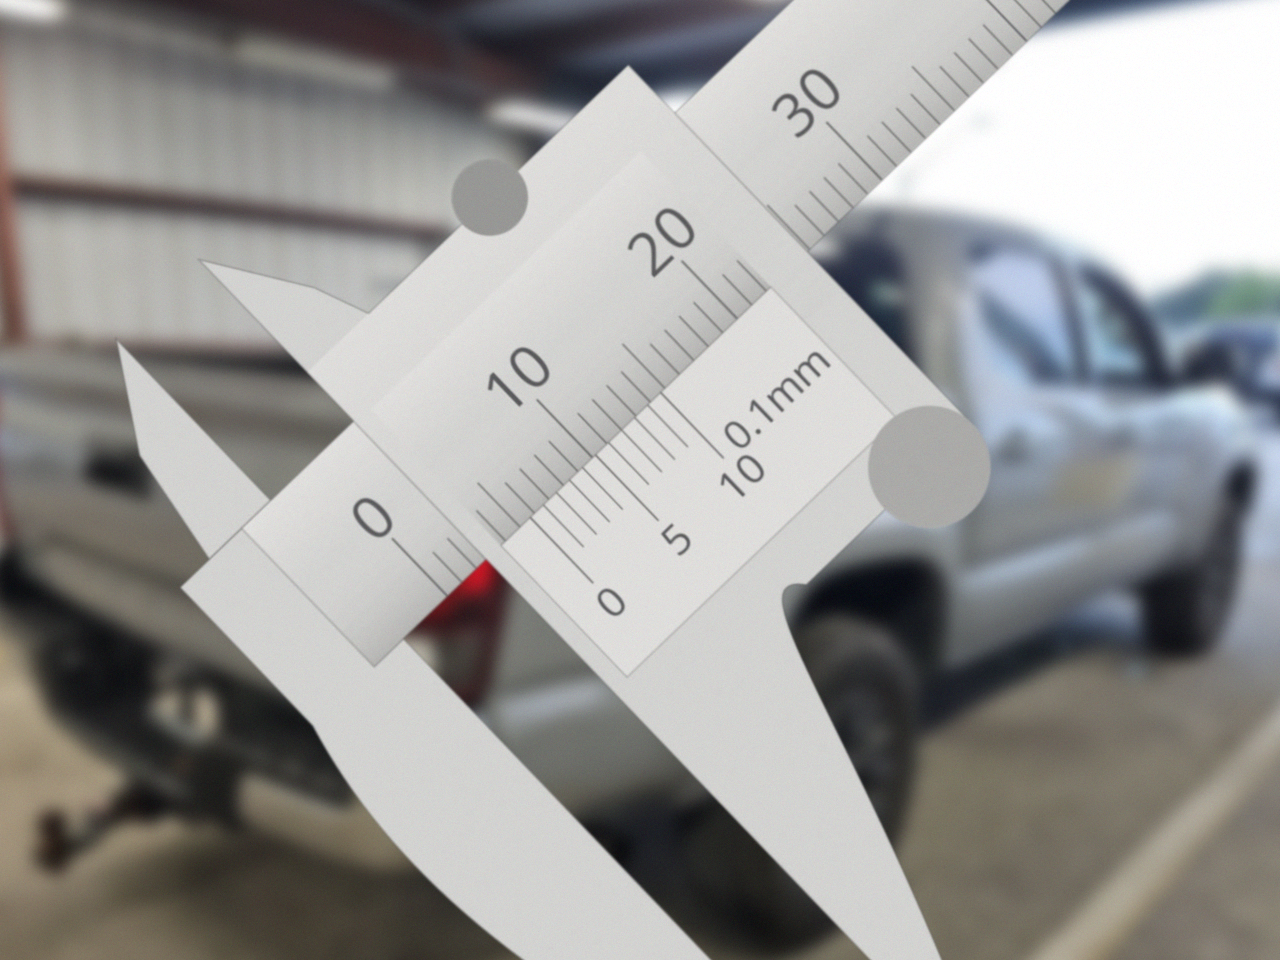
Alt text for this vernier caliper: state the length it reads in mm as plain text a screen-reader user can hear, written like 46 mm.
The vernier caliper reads 5.7 mm
